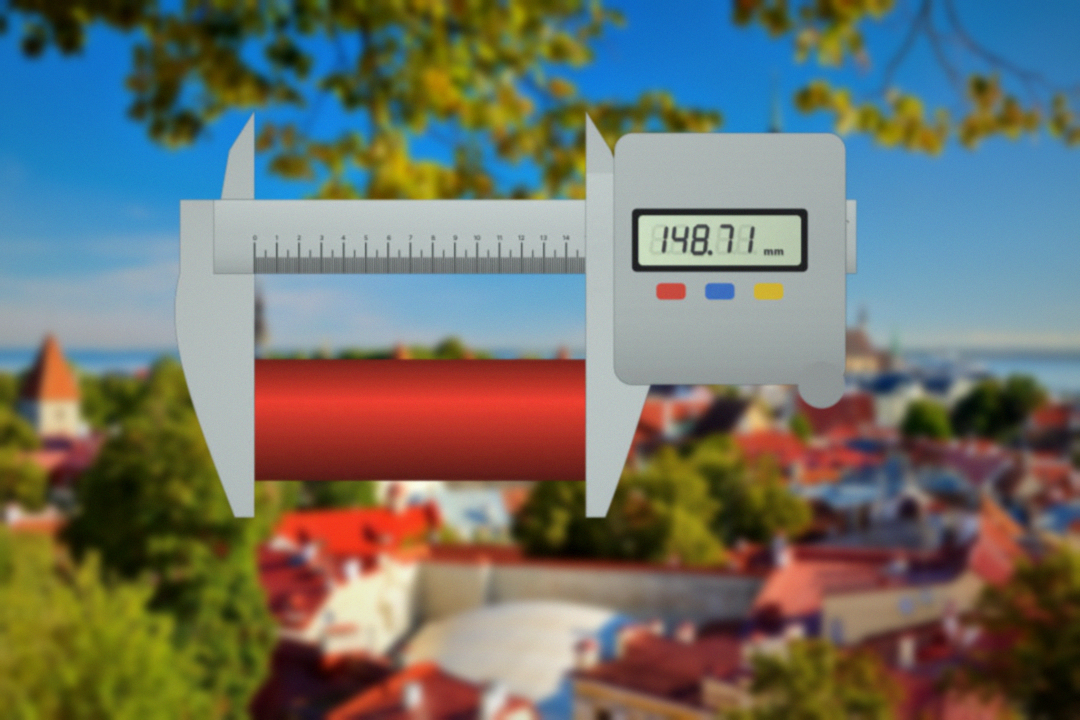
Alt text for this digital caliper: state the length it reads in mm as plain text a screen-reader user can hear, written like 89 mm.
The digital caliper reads 148.71 mm
